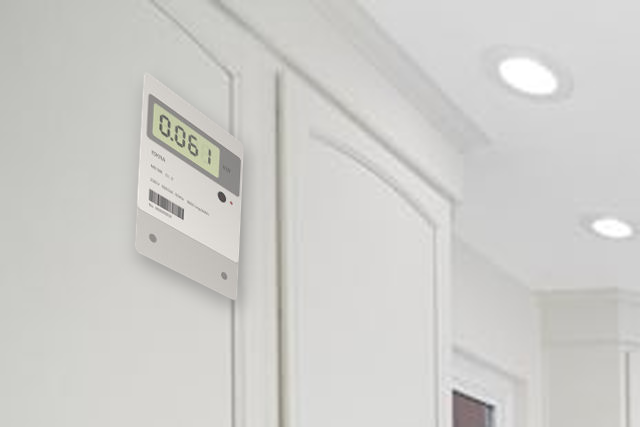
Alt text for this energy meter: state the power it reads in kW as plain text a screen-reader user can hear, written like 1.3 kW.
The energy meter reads 0.061 kW
